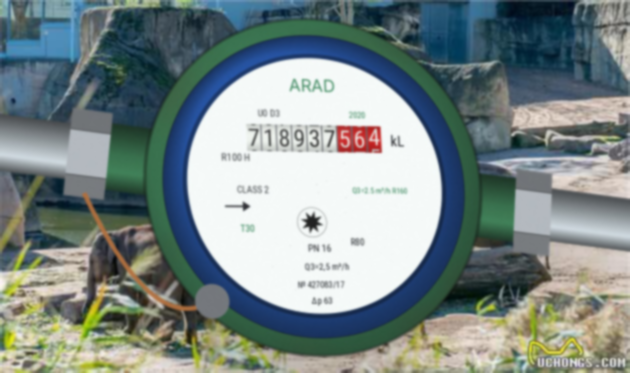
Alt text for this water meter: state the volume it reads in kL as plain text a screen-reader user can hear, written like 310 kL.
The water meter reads 718937.564 kL
